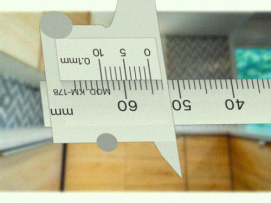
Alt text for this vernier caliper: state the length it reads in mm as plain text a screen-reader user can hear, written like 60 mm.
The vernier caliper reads 55.0 mm
